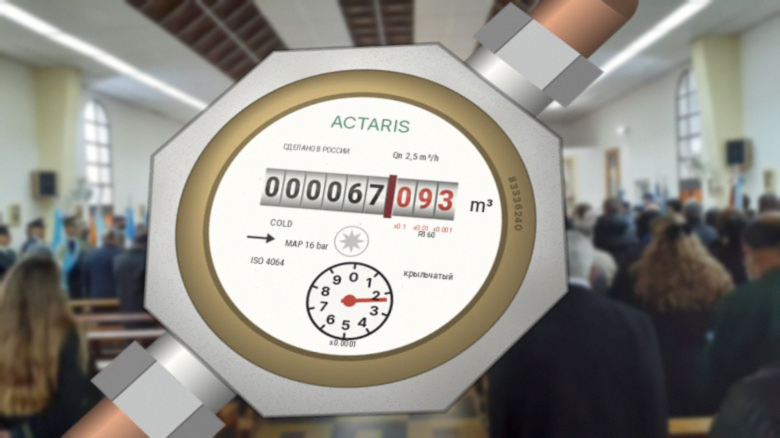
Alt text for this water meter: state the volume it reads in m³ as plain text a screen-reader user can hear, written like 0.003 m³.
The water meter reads 67.0932 m³
